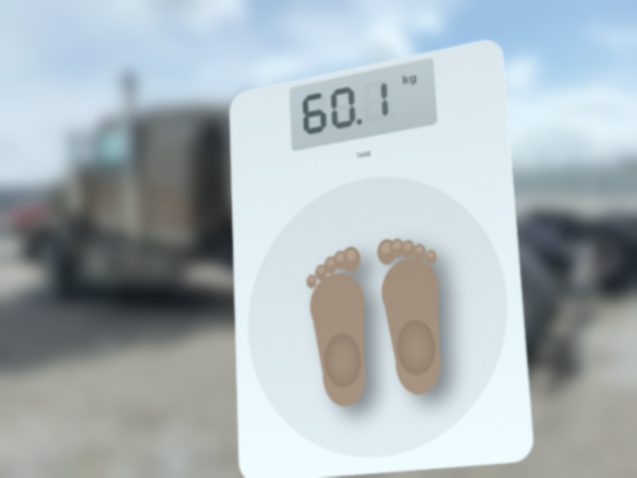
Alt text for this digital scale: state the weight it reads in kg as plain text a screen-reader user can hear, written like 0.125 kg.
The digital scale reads 60.1 kg
